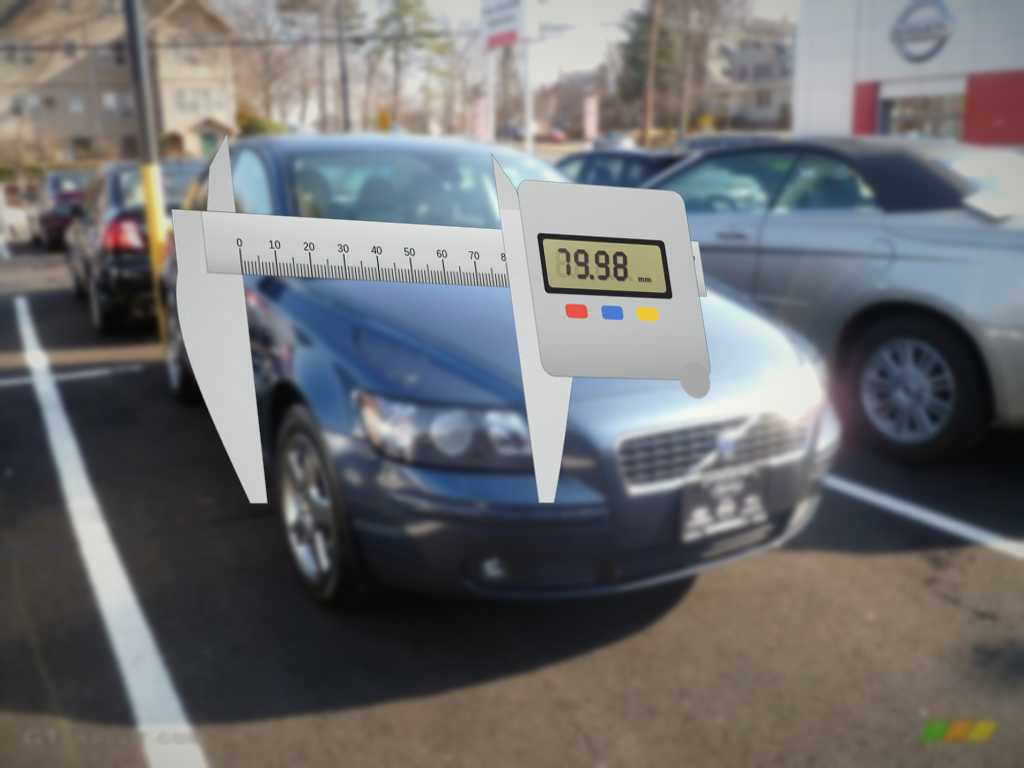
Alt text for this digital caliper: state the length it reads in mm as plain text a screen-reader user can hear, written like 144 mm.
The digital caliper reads 79.98 mm
